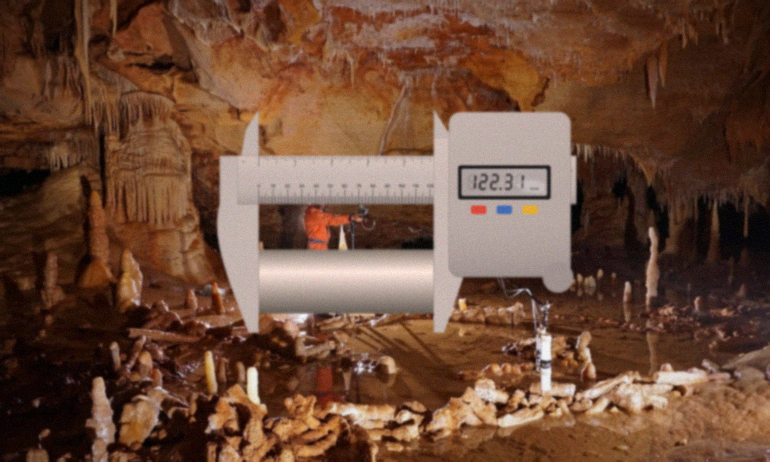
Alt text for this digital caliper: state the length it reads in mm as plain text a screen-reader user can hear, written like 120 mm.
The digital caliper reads 122.31 mm
